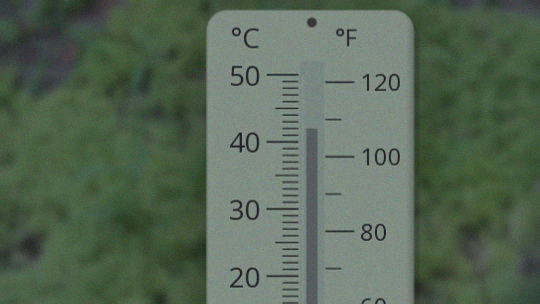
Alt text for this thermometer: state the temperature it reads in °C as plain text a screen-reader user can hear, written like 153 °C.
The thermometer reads 42 °C
